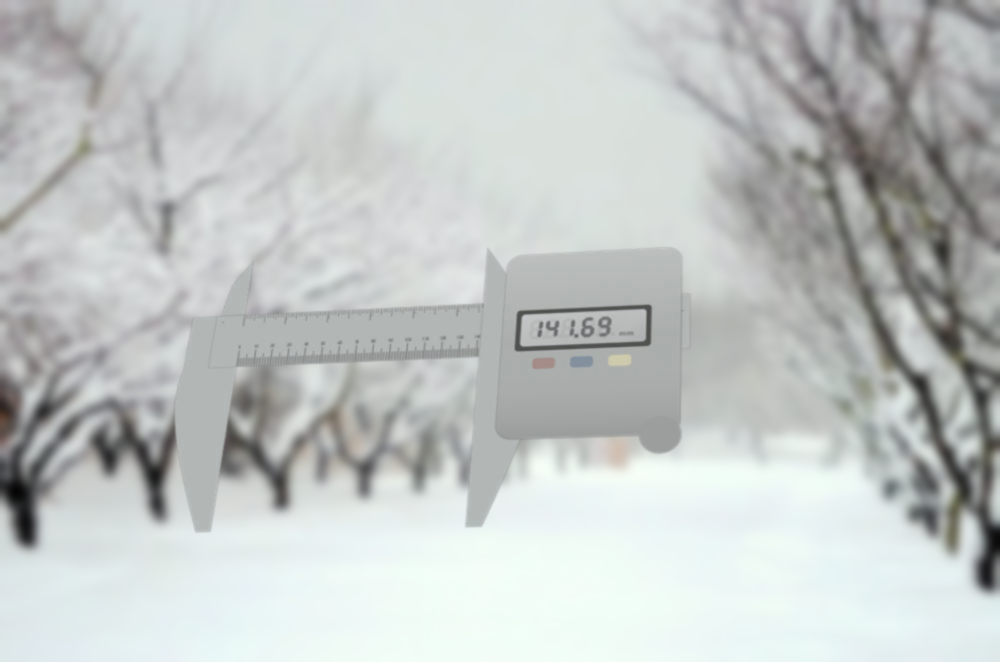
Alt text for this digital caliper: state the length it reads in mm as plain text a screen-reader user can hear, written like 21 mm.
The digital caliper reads 141.69 mm
